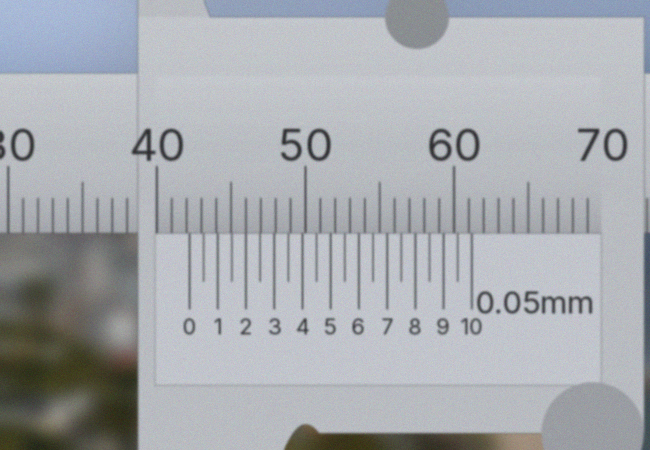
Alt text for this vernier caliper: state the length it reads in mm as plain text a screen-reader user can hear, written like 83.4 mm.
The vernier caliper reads 42.2 mm
